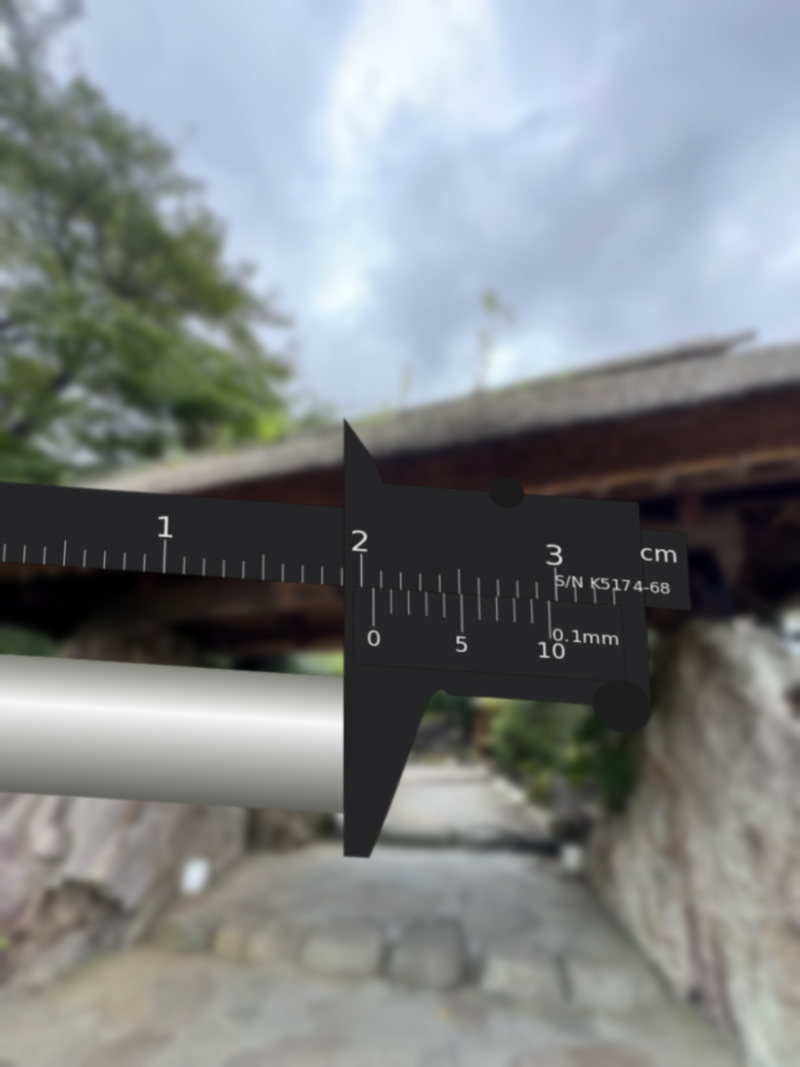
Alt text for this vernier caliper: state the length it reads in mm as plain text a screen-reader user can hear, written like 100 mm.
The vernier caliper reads 20.6 mm
